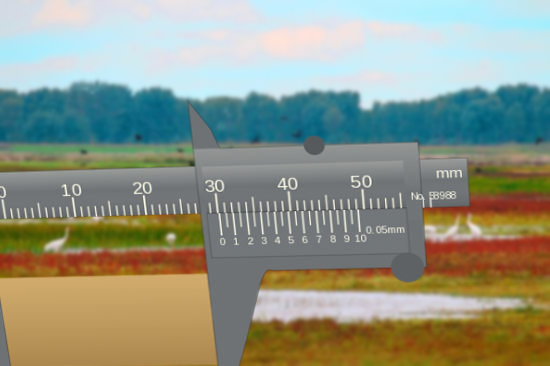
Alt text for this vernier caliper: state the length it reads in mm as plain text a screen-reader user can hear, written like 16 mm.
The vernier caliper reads 30.2 mm
